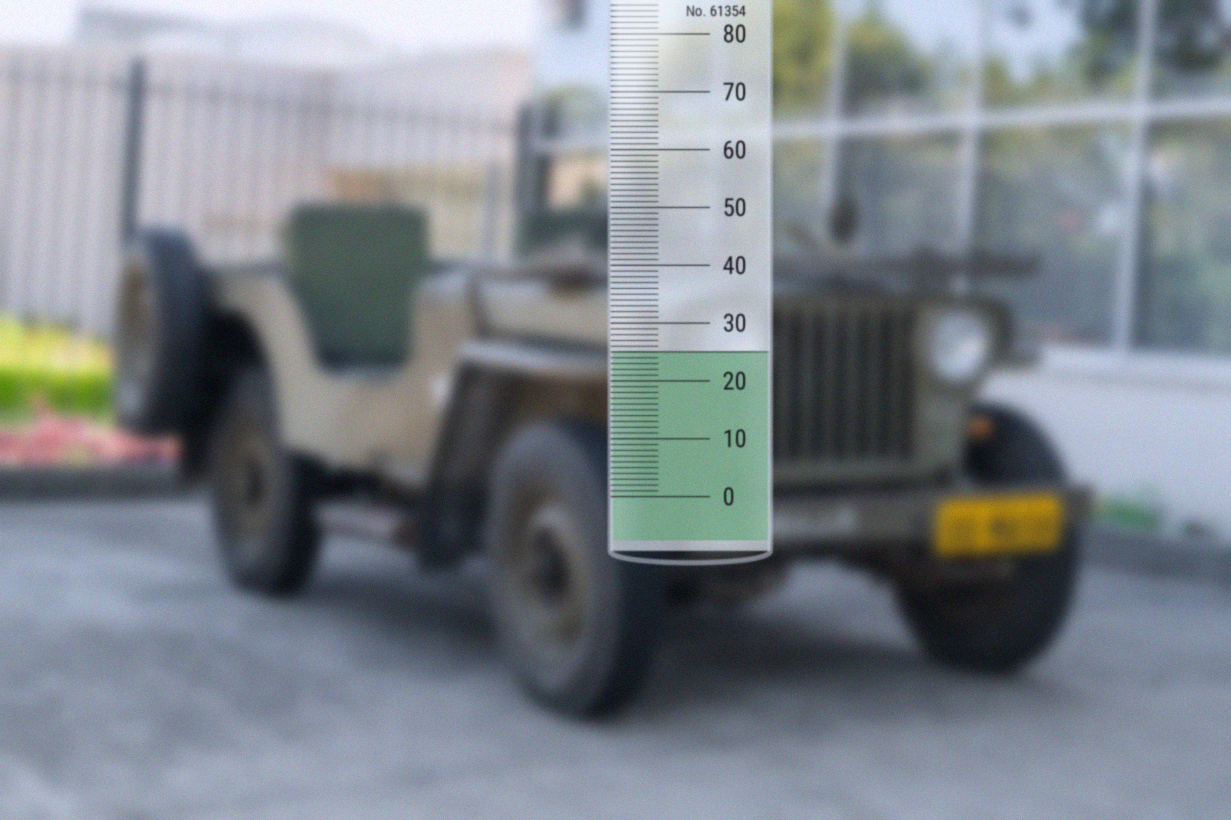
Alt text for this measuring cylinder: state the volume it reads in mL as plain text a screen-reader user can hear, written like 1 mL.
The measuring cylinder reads 25 mL
